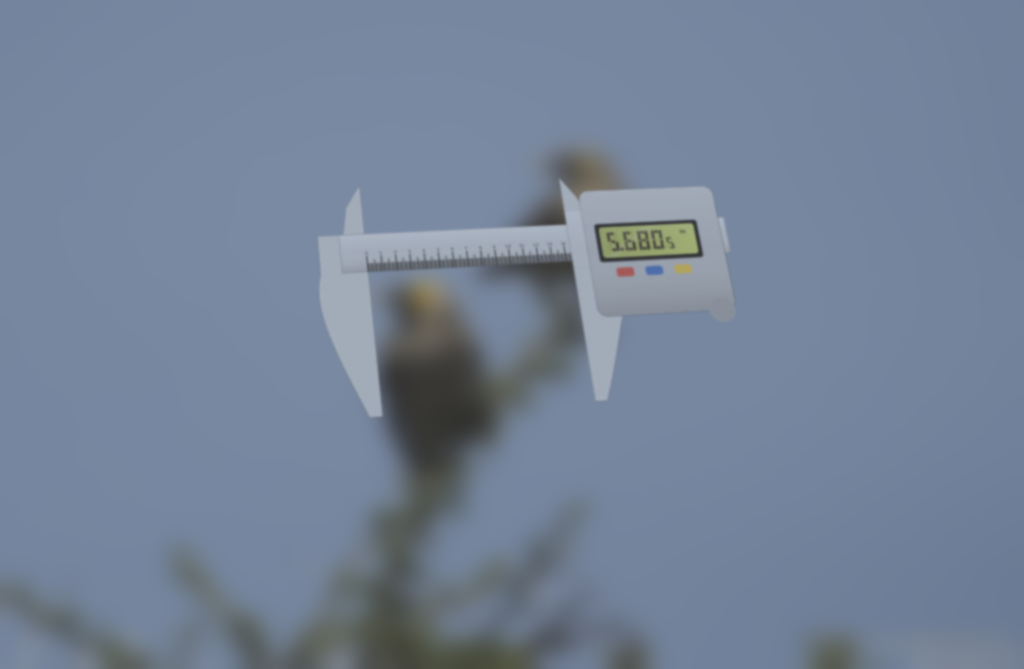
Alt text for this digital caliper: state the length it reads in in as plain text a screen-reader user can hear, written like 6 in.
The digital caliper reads 5.6805 in
